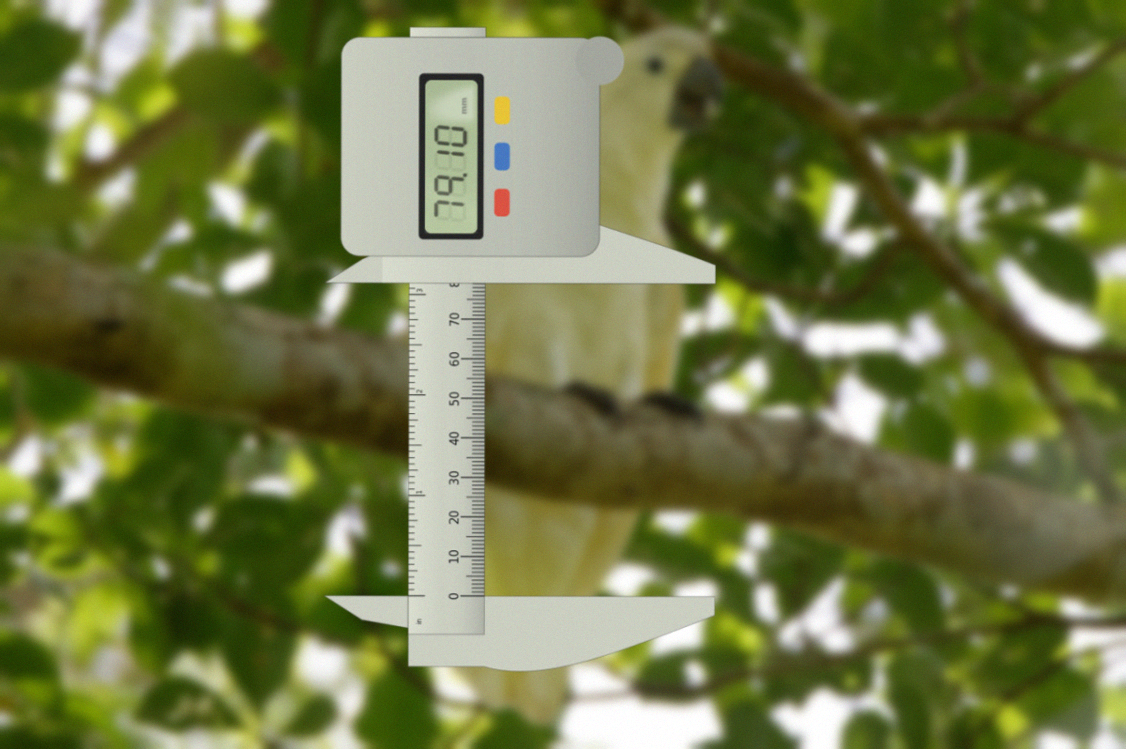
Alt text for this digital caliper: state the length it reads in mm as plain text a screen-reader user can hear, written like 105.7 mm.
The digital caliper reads 79.10 mm
